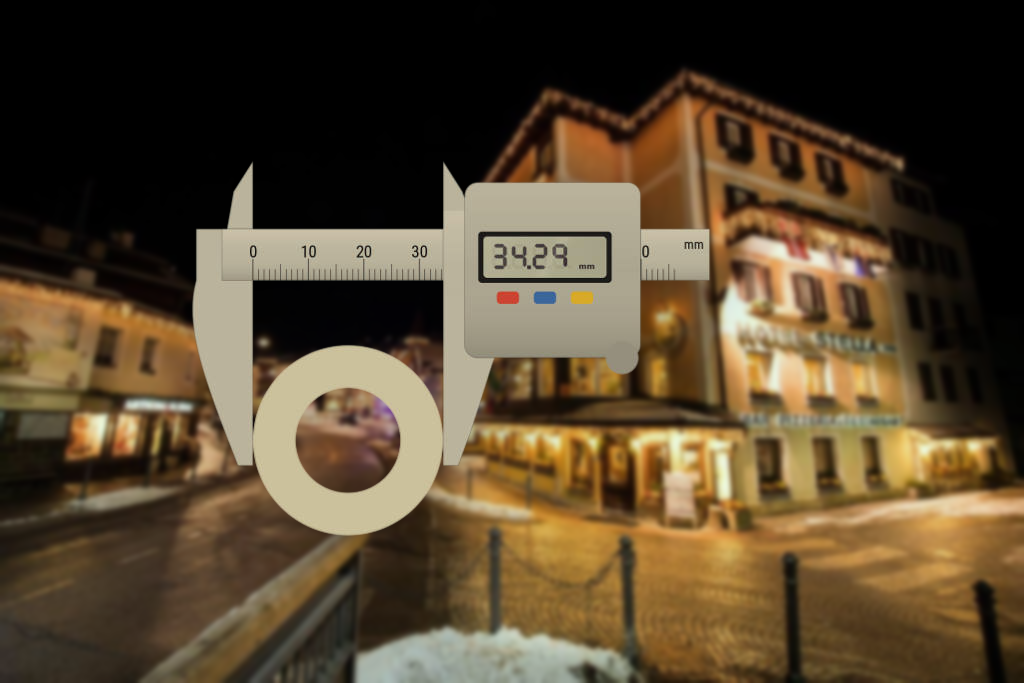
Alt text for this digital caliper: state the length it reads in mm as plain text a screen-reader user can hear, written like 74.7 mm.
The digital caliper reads 34.29 mm
